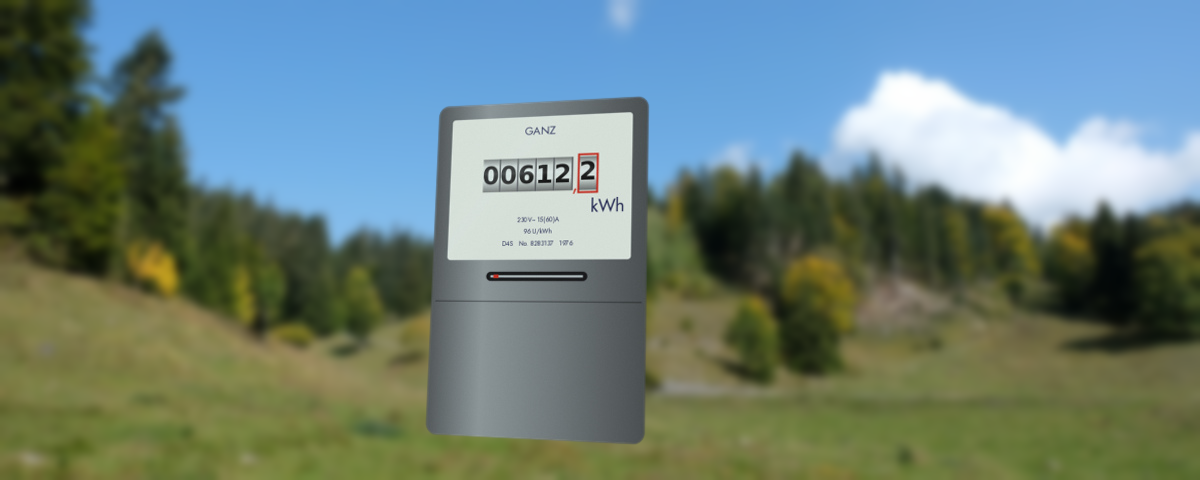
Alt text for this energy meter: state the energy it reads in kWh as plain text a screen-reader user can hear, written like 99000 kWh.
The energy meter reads 612.2 kWh
